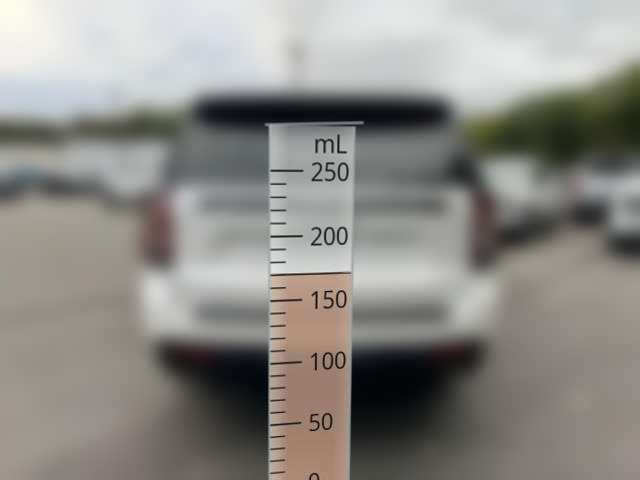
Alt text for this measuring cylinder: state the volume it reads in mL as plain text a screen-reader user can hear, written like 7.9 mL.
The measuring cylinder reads 170 mL
